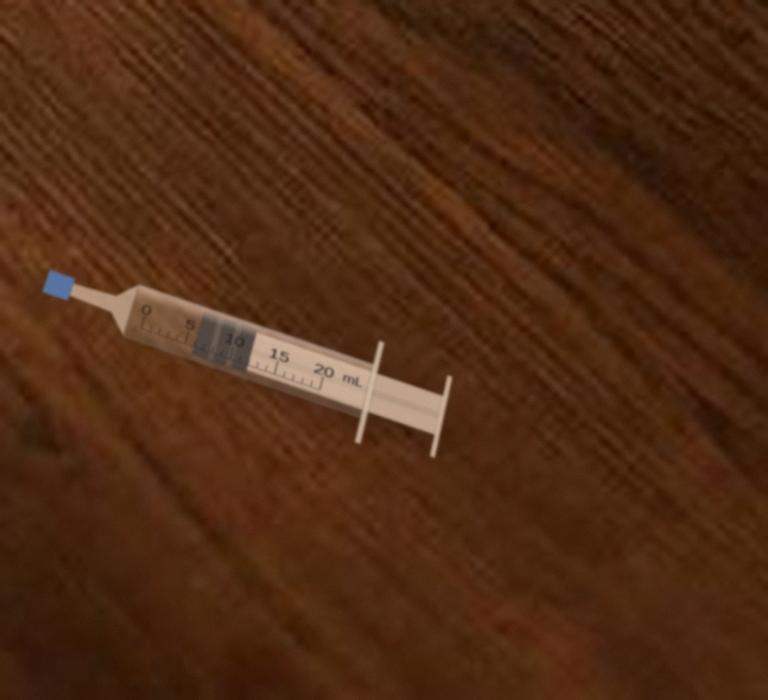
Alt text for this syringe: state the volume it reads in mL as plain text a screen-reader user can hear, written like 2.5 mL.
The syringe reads 6 mL
